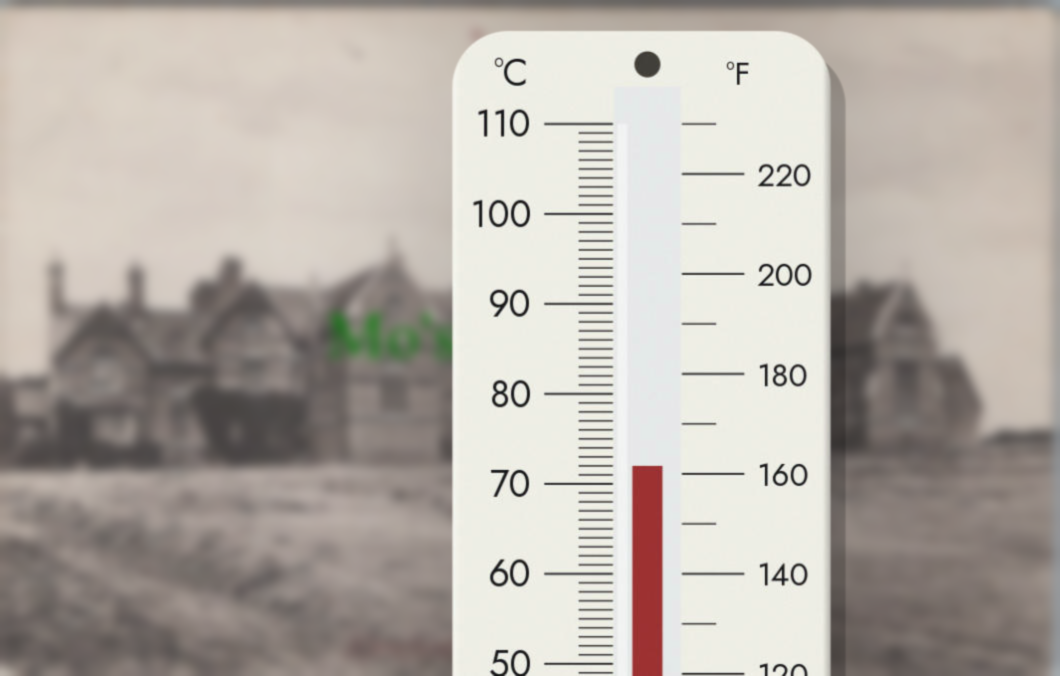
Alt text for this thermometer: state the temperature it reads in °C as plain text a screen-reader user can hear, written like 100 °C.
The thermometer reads 72 °C
